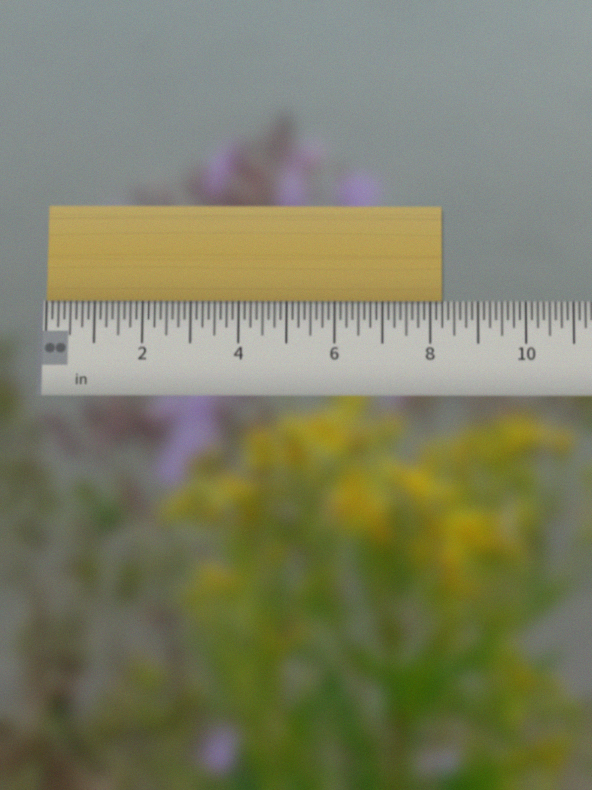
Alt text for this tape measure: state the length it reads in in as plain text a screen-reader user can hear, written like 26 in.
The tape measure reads 8.25 in
